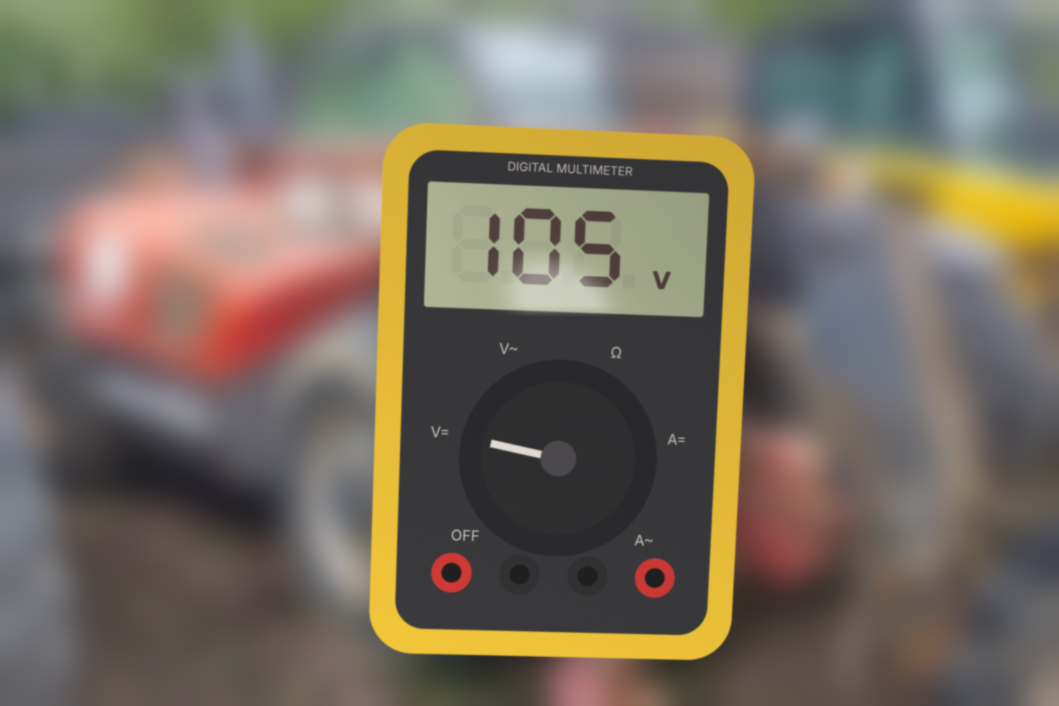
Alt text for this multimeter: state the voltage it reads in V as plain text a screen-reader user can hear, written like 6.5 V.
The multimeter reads 105 V
